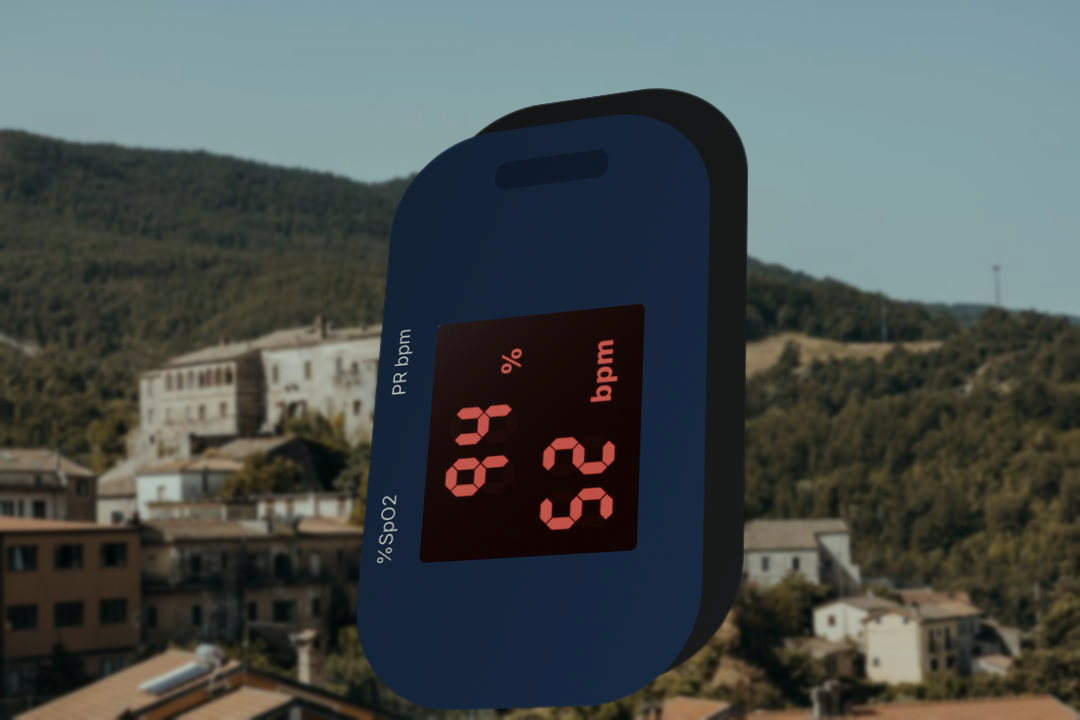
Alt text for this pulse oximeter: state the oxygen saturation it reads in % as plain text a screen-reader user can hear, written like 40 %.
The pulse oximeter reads 94 %
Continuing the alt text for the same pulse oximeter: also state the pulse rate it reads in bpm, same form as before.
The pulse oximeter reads 52 bpm
